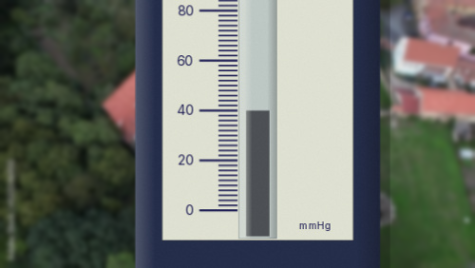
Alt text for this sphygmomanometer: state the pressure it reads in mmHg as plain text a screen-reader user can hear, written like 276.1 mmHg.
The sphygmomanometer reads 40 mmHg
